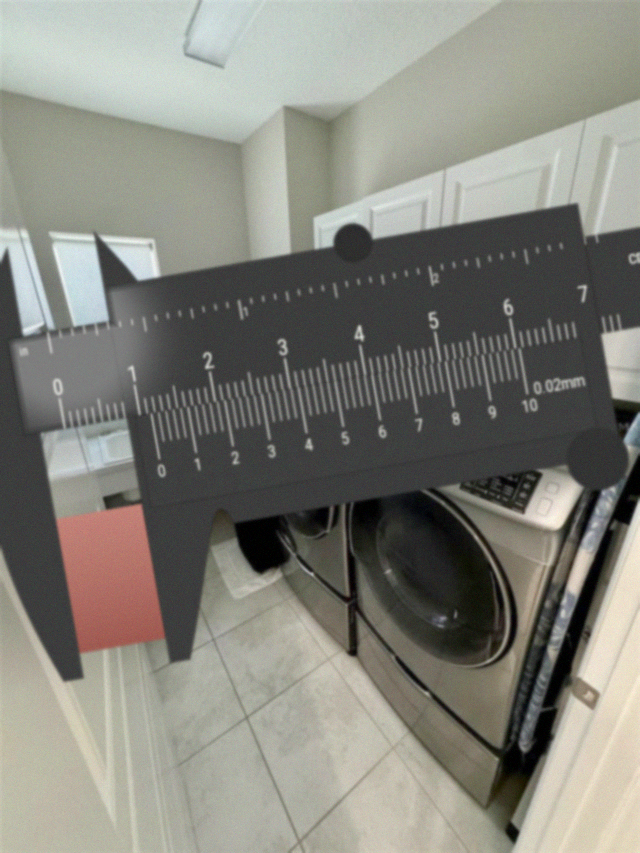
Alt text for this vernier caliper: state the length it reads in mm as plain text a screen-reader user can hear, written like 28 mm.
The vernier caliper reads 11.5 mm
